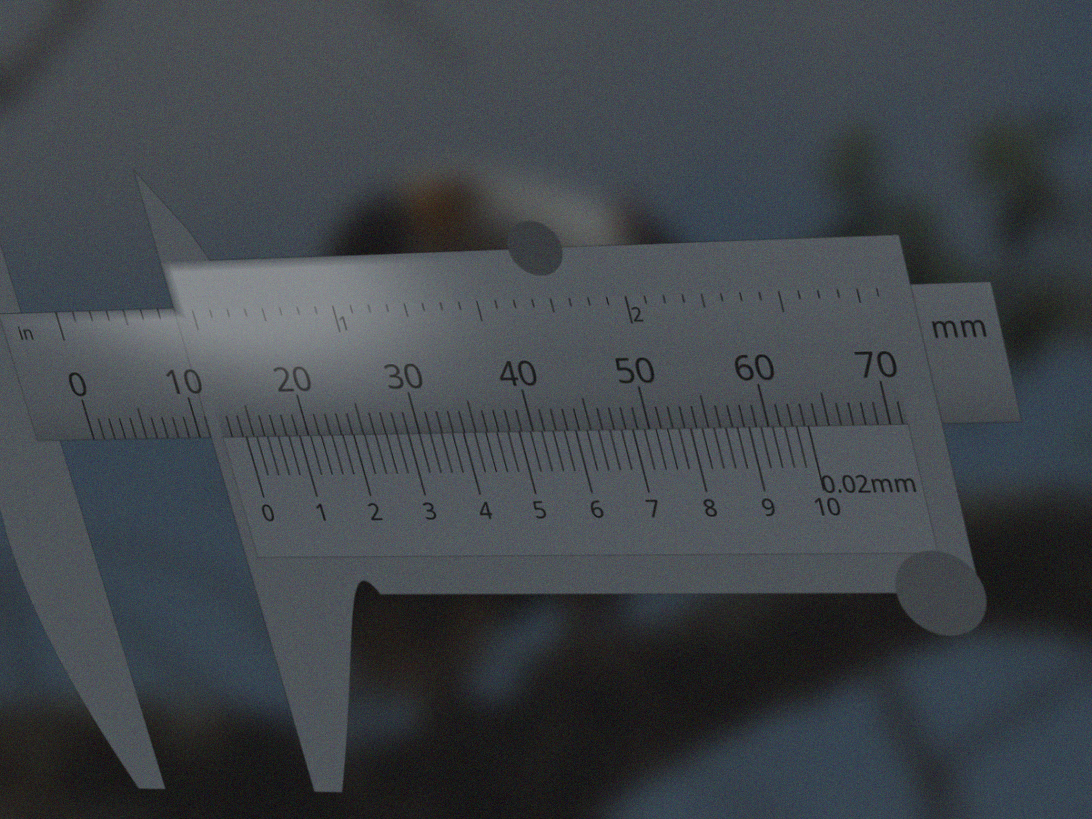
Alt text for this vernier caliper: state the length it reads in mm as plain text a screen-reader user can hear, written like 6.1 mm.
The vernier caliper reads 14.3 mm
